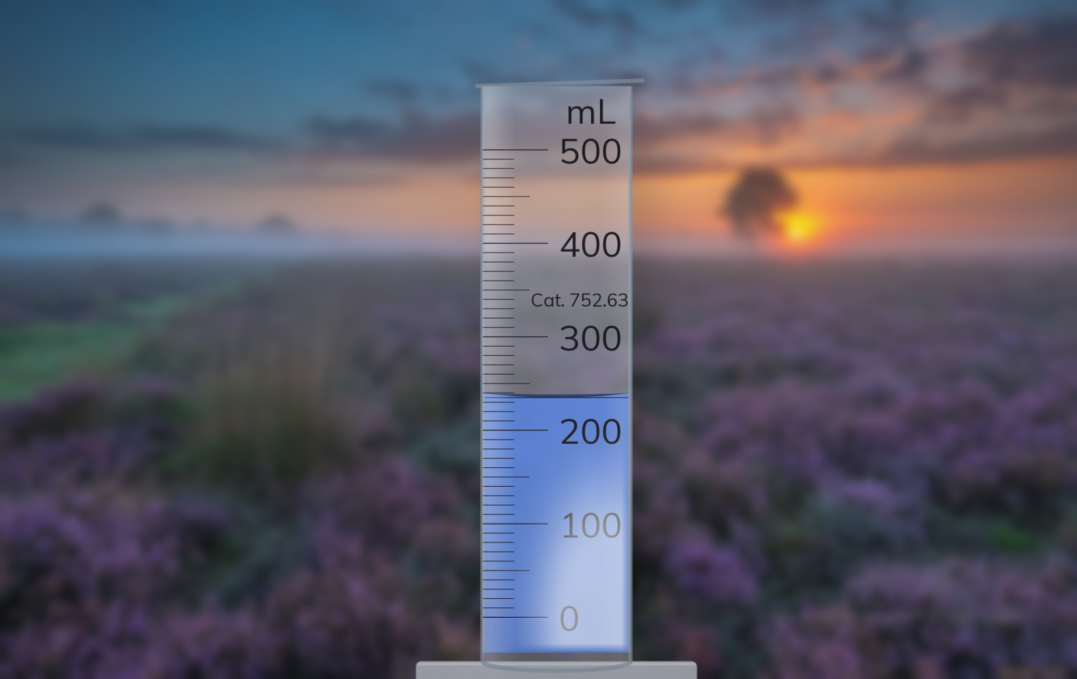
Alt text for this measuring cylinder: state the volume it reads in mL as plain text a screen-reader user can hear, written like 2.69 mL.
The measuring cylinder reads 235 mL
